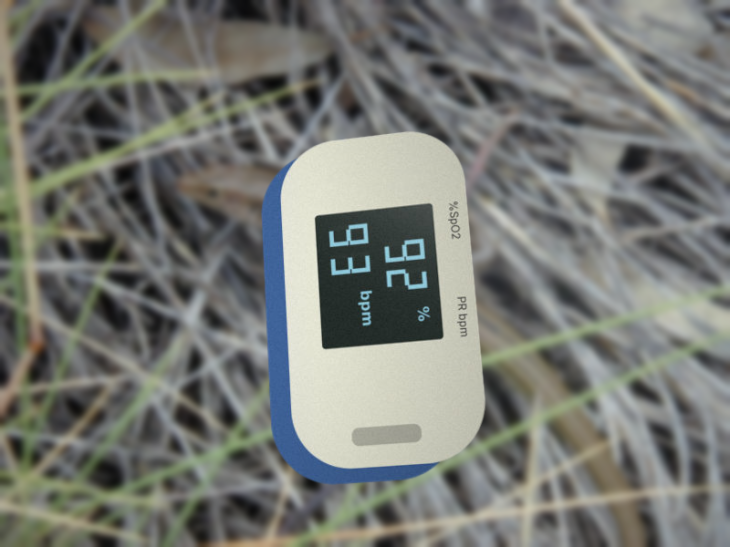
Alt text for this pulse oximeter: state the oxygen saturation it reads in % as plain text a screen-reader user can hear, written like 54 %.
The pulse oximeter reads 92 %
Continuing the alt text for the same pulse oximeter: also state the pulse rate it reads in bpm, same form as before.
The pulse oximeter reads 93 bpm
